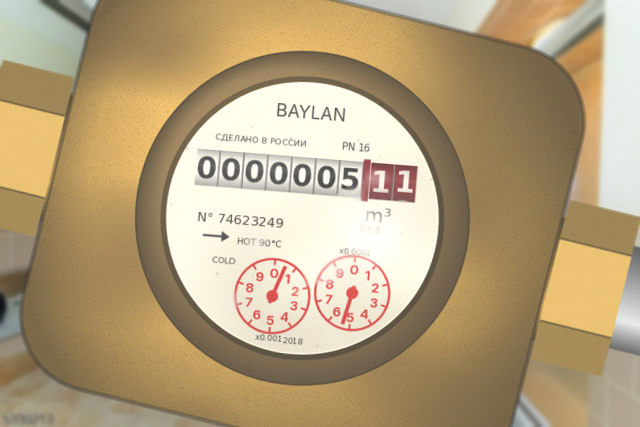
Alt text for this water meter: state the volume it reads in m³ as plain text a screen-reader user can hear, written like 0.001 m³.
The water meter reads 5.1105 m³
